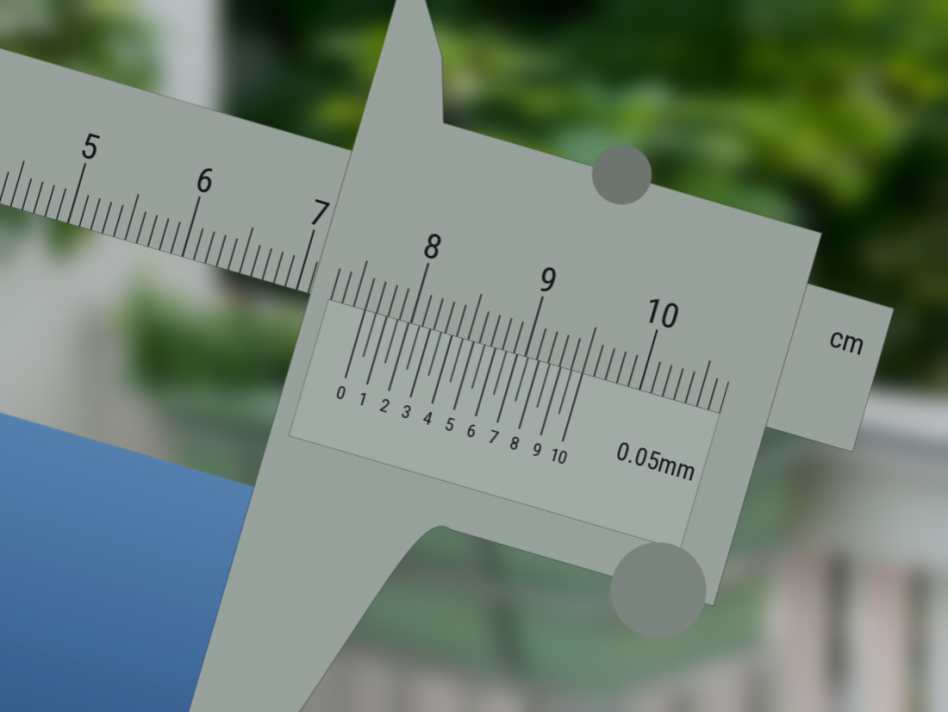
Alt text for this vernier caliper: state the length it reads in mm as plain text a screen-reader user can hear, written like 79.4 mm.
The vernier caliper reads 76.0 mm
